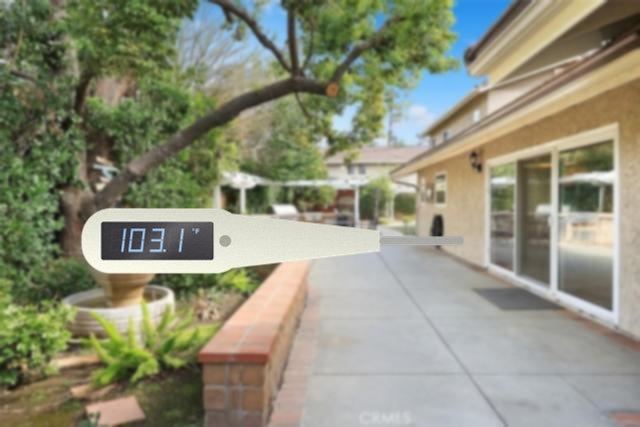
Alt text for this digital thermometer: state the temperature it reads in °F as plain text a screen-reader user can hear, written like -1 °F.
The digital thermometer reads 103.1 °F
